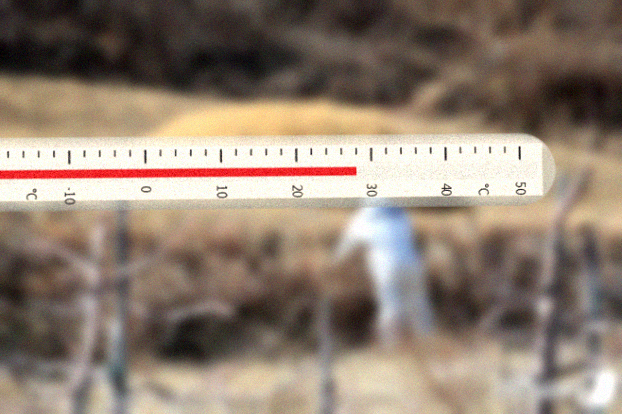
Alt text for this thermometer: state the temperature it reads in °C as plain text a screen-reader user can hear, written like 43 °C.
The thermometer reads 28 °C
